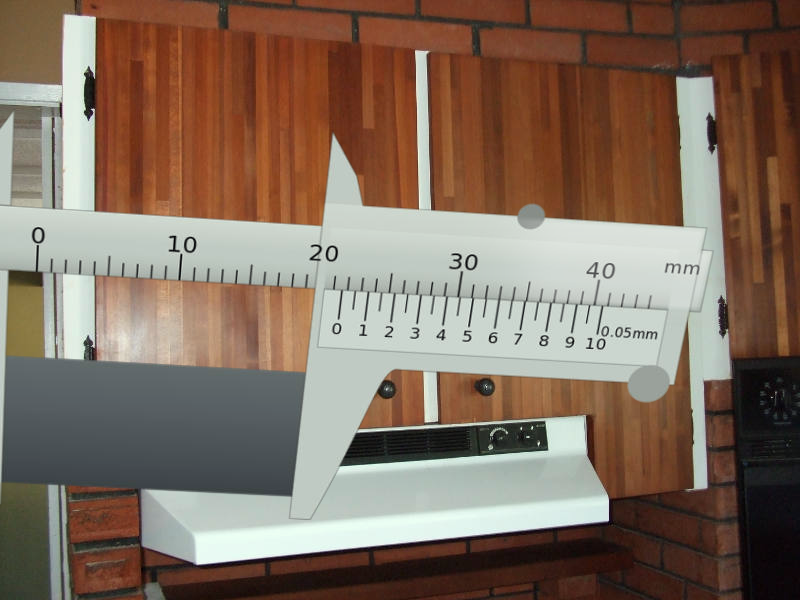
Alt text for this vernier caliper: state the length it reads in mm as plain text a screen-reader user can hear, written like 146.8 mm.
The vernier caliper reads 21.6 mm
